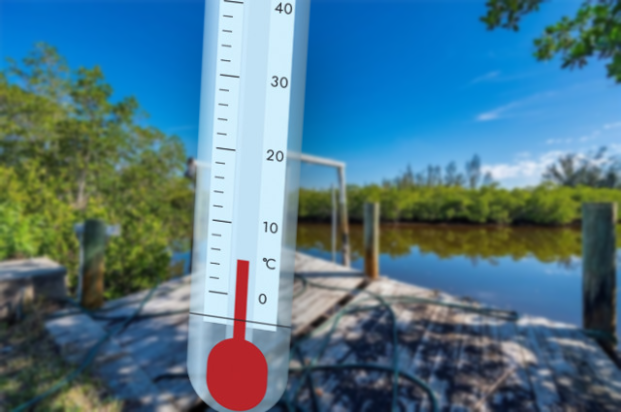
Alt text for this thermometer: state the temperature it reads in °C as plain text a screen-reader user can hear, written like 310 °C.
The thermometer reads 5 °C
